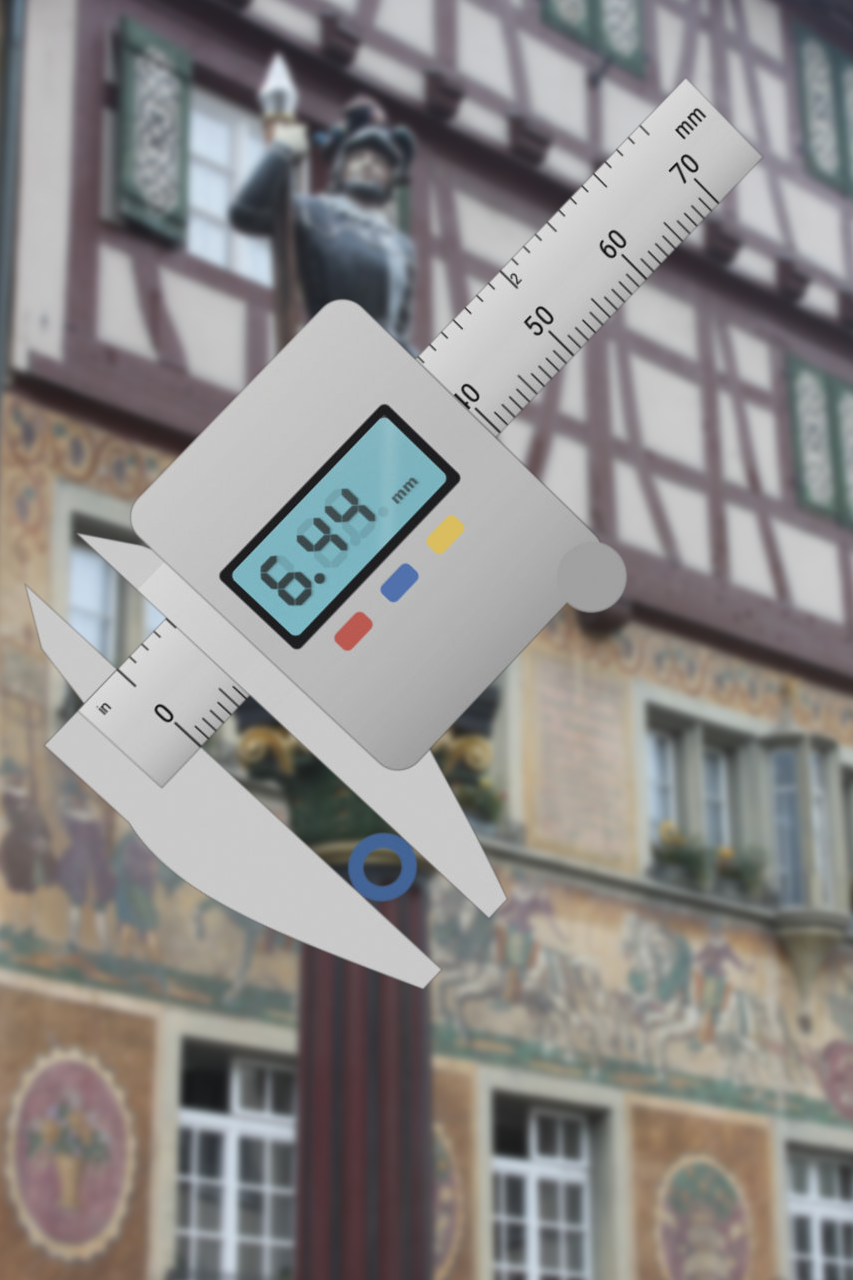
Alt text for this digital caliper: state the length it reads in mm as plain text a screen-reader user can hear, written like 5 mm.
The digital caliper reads 6.44 mm
